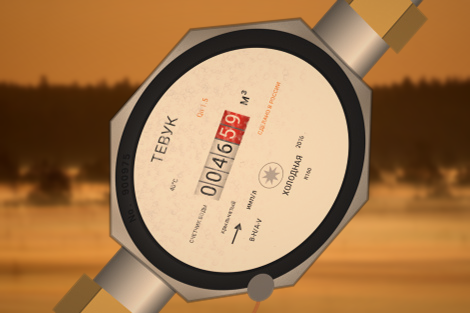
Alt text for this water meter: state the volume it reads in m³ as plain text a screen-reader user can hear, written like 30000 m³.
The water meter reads 46.59 m³
